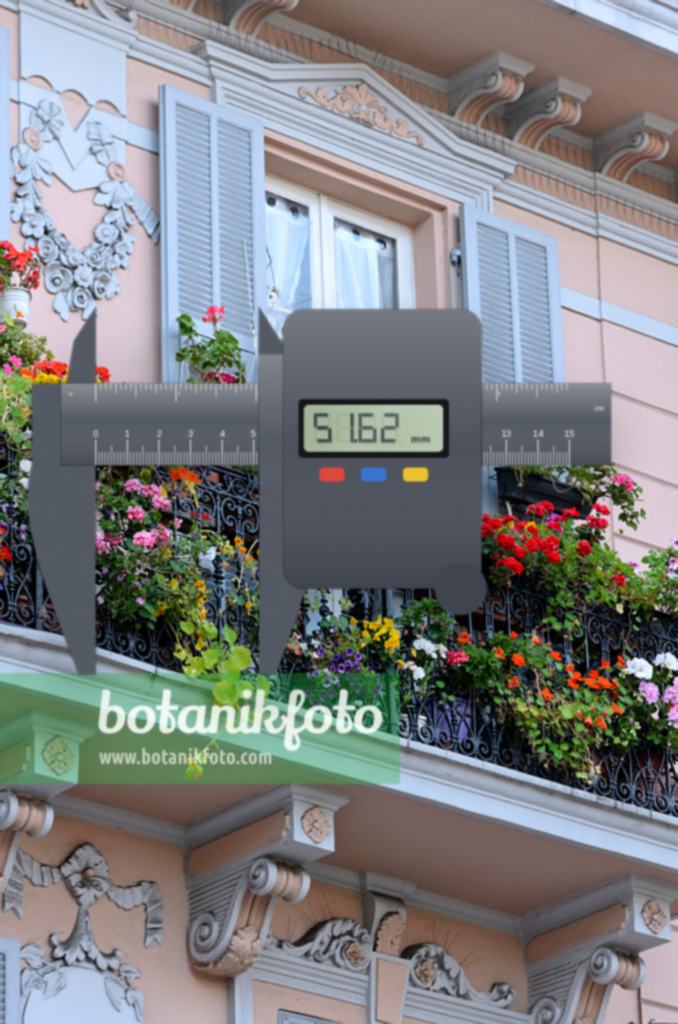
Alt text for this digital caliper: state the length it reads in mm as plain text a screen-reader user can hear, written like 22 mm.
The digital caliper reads 51.62 mm
